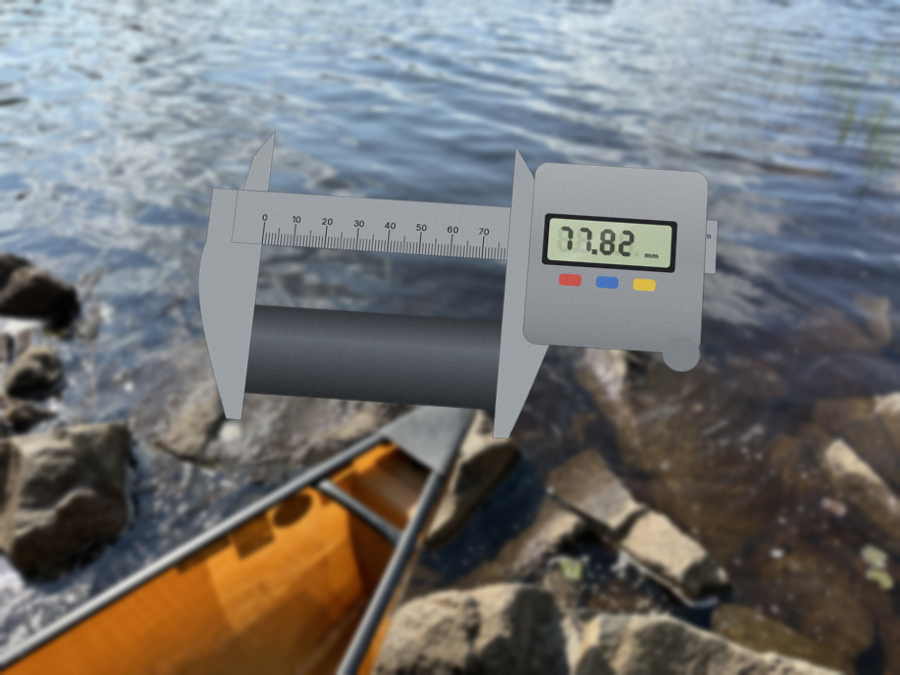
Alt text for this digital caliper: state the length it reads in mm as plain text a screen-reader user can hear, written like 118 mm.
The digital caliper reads 77.82 mm
